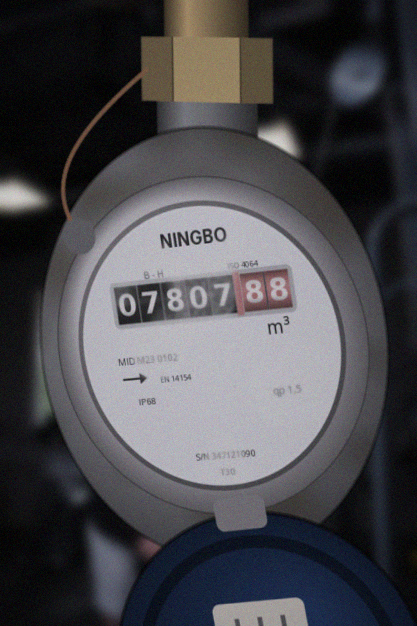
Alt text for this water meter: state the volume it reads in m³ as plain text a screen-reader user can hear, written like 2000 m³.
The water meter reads 7807.88 m³
